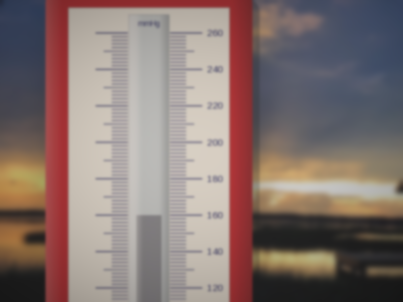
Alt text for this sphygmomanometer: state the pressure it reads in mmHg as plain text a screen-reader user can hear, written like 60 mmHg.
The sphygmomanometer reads 160 mmHg
